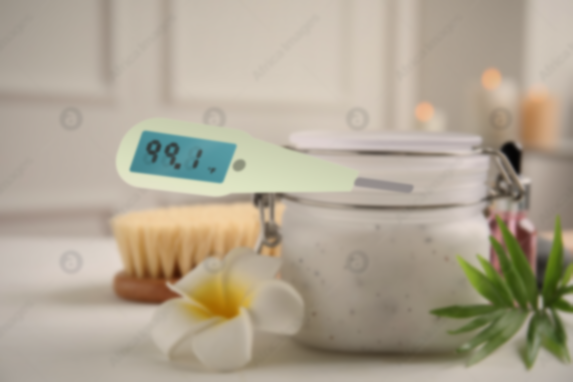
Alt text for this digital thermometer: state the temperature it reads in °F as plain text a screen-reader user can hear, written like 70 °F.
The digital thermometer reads 99.1 °F
